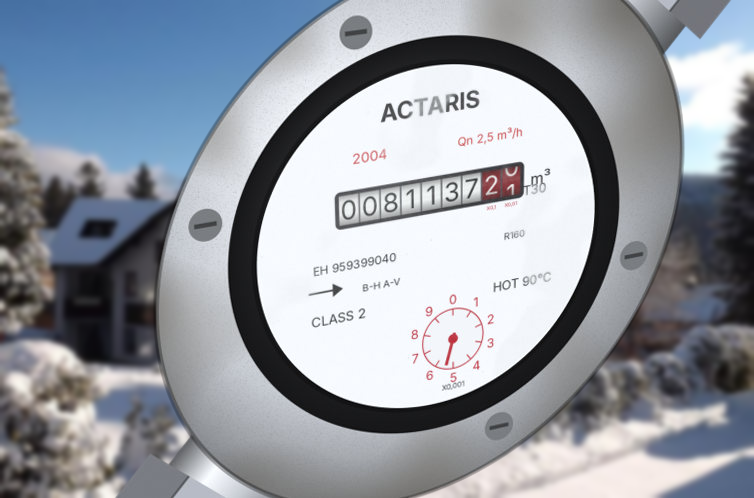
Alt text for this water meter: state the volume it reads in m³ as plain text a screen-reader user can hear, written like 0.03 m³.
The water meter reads 81137.205 m³
